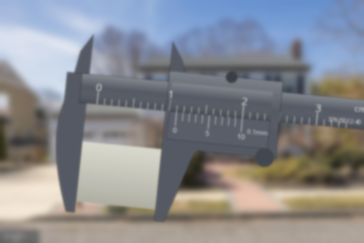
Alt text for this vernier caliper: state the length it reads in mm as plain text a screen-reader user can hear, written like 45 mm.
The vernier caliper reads 11.0 mm
